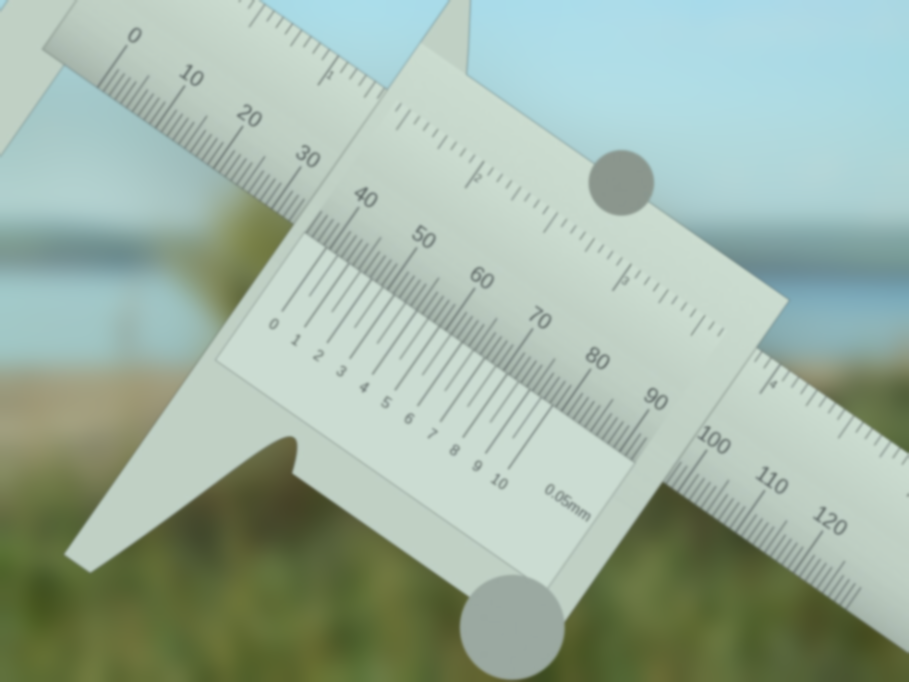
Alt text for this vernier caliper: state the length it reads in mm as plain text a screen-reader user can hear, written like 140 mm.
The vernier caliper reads 39.5 mm
